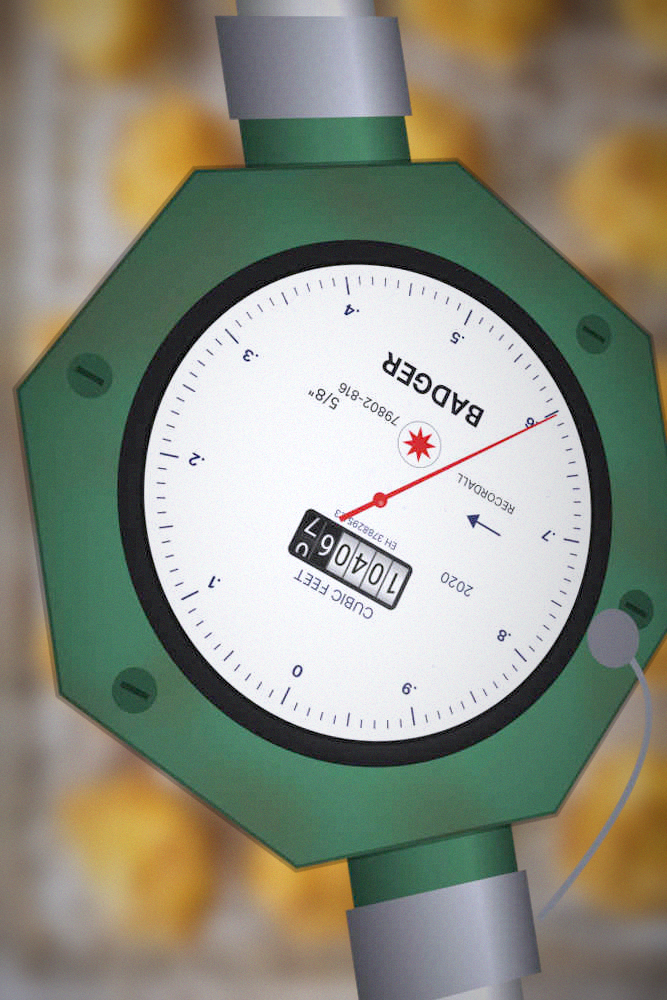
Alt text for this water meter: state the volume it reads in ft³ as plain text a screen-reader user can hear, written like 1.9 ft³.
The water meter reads 104066.60 ft³
